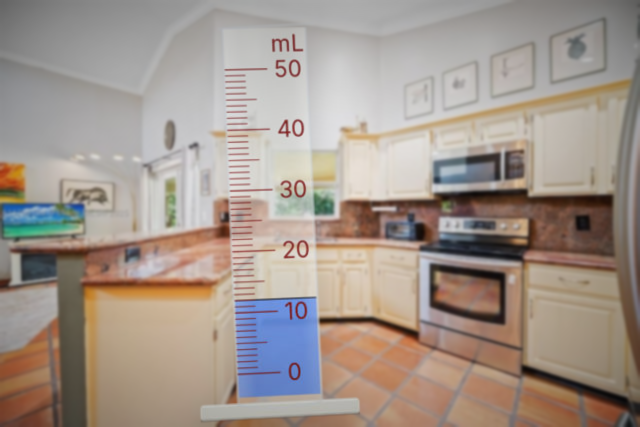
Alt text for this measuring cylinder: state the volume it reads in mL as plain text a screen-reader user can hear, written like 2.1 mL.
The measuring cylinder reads 12 mL
